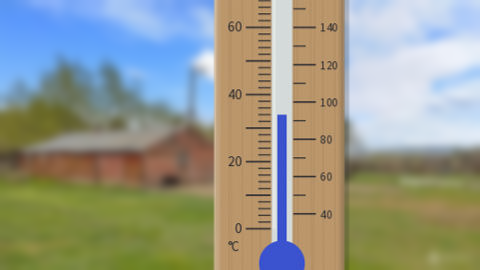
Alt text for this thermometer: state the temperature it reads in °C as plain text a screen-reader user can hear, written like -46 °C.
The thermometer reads 34 °C
